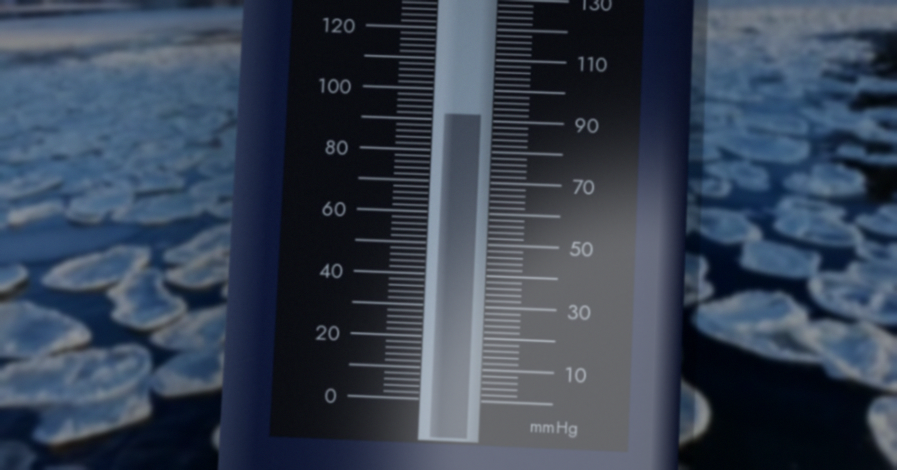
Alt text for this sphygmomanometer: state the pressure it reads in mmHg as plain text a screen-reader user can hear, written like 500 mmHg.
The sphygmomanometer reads 92 mmHg
